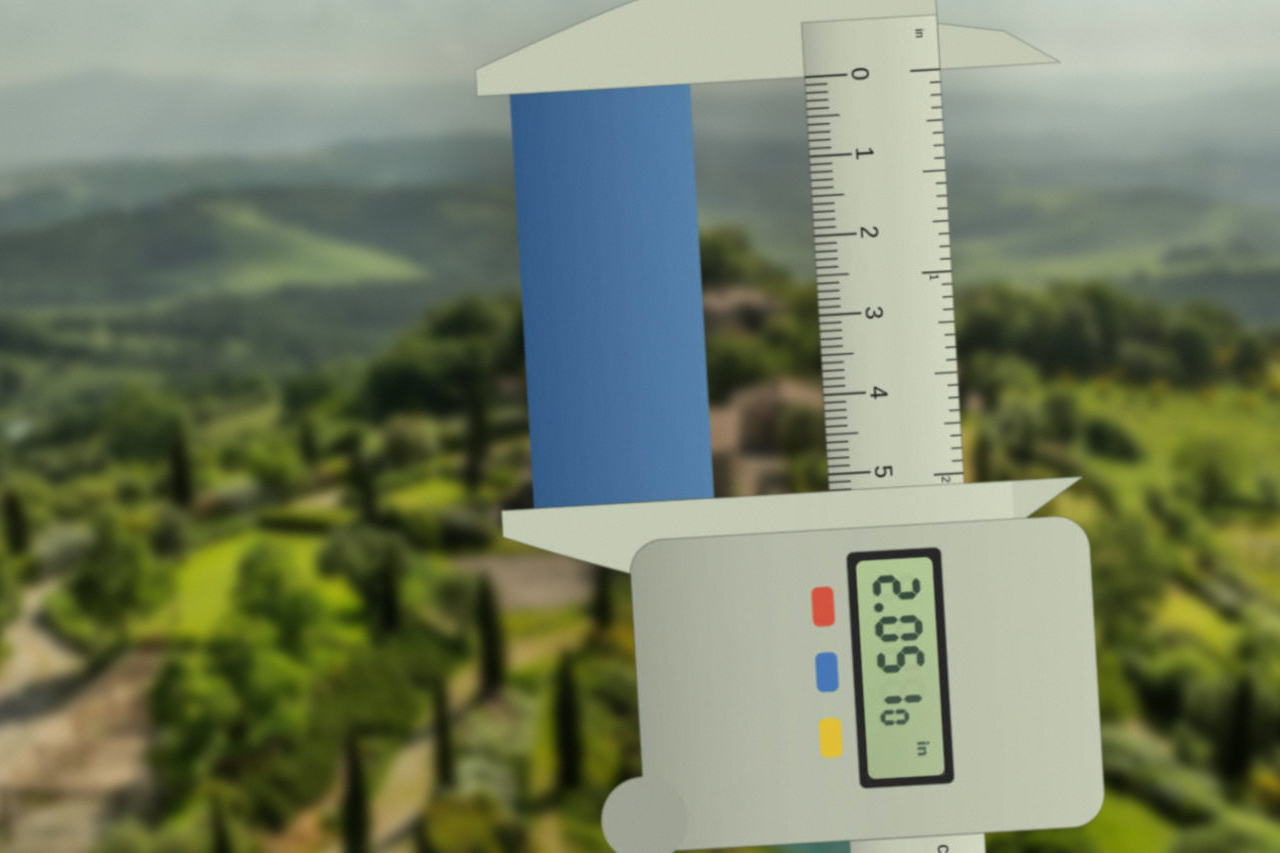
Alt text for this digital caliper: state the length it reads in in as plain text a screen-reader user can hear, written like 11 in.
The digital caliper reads 2.0510 in
